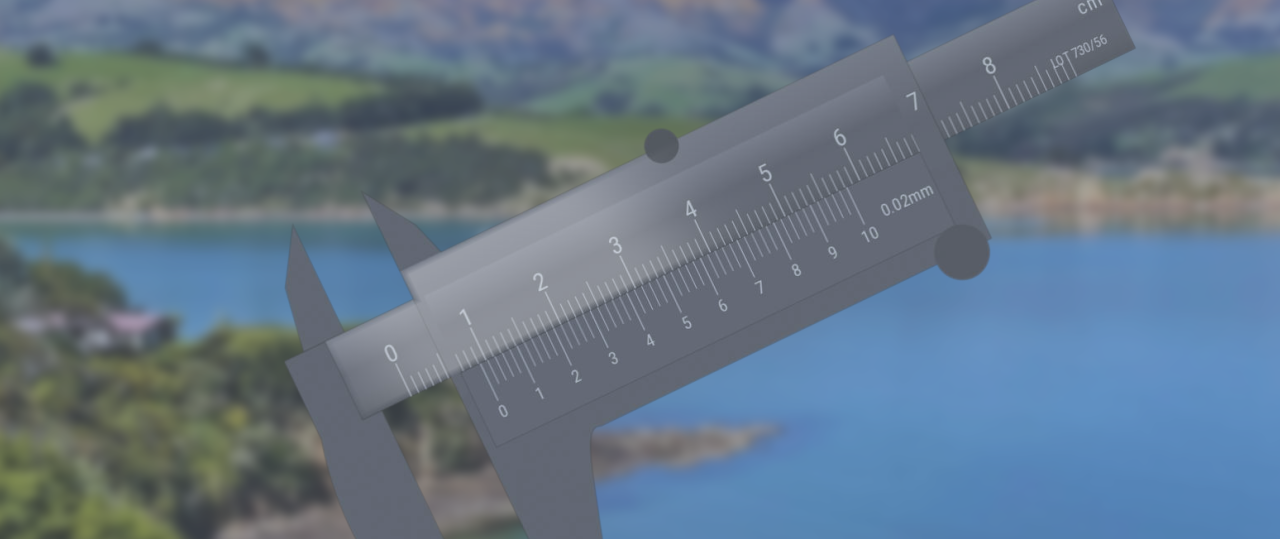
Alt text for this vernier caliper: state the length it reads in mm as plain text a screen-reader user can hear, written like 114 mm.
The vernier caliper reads 9.2 mm
